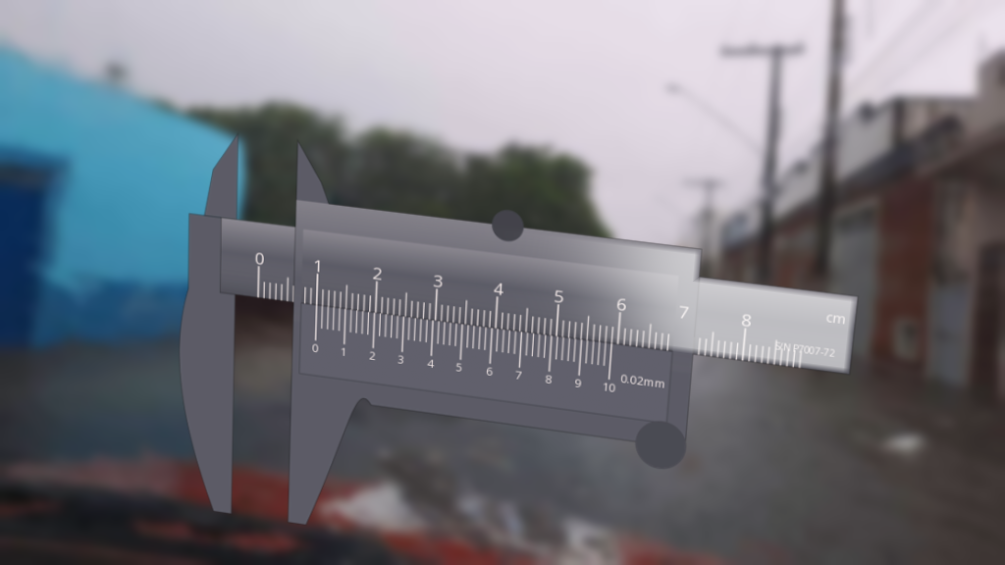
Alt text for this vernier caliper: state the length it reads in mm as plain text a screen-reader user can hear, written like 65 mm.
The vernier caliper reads 10.0 mm
